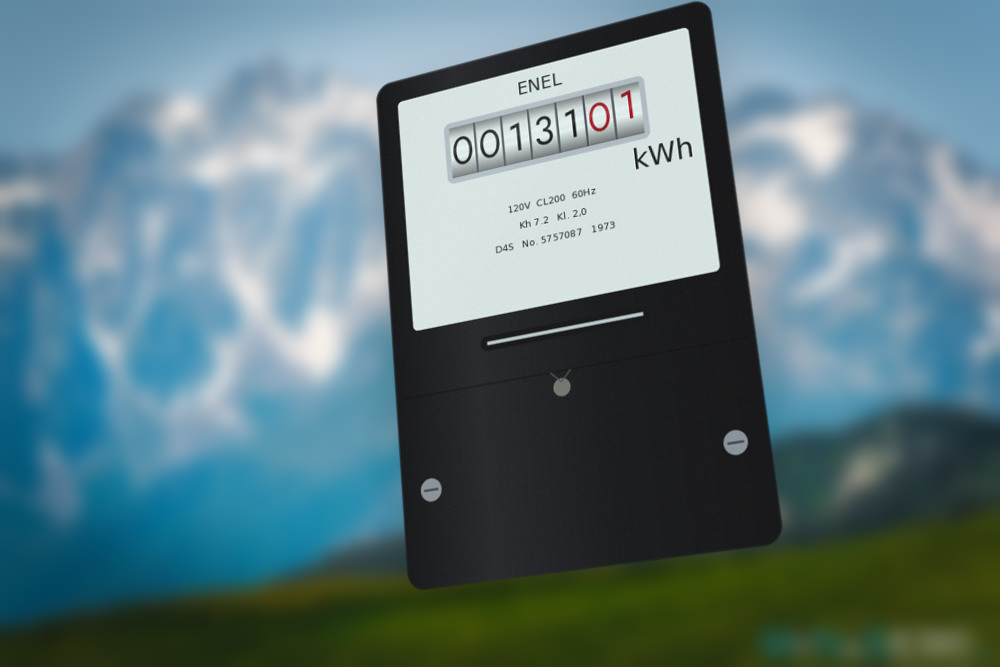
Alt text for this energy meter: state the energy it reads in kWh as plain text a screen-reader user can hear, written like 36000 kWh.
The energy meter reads 131.01 kWh
